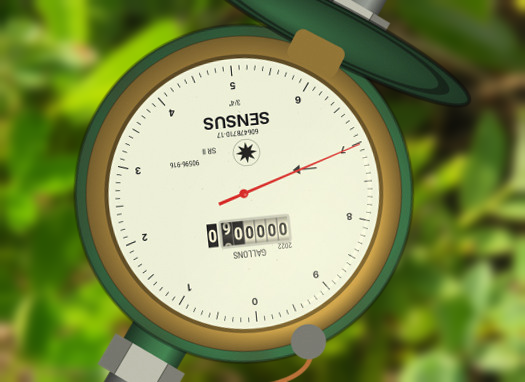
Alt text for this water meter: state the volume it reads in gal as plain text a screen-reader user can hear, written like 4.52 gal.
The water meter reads 57.0 gal
